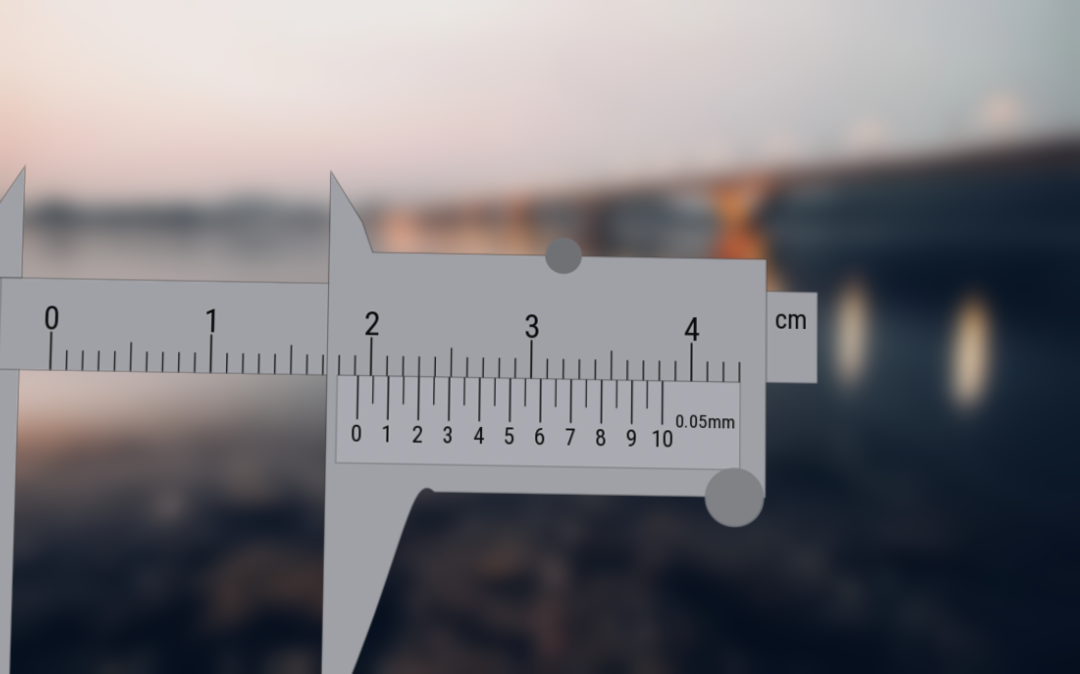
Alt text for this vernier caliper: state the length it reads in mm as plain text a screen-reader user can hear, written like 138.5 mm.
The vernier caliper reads 19.2 mm
